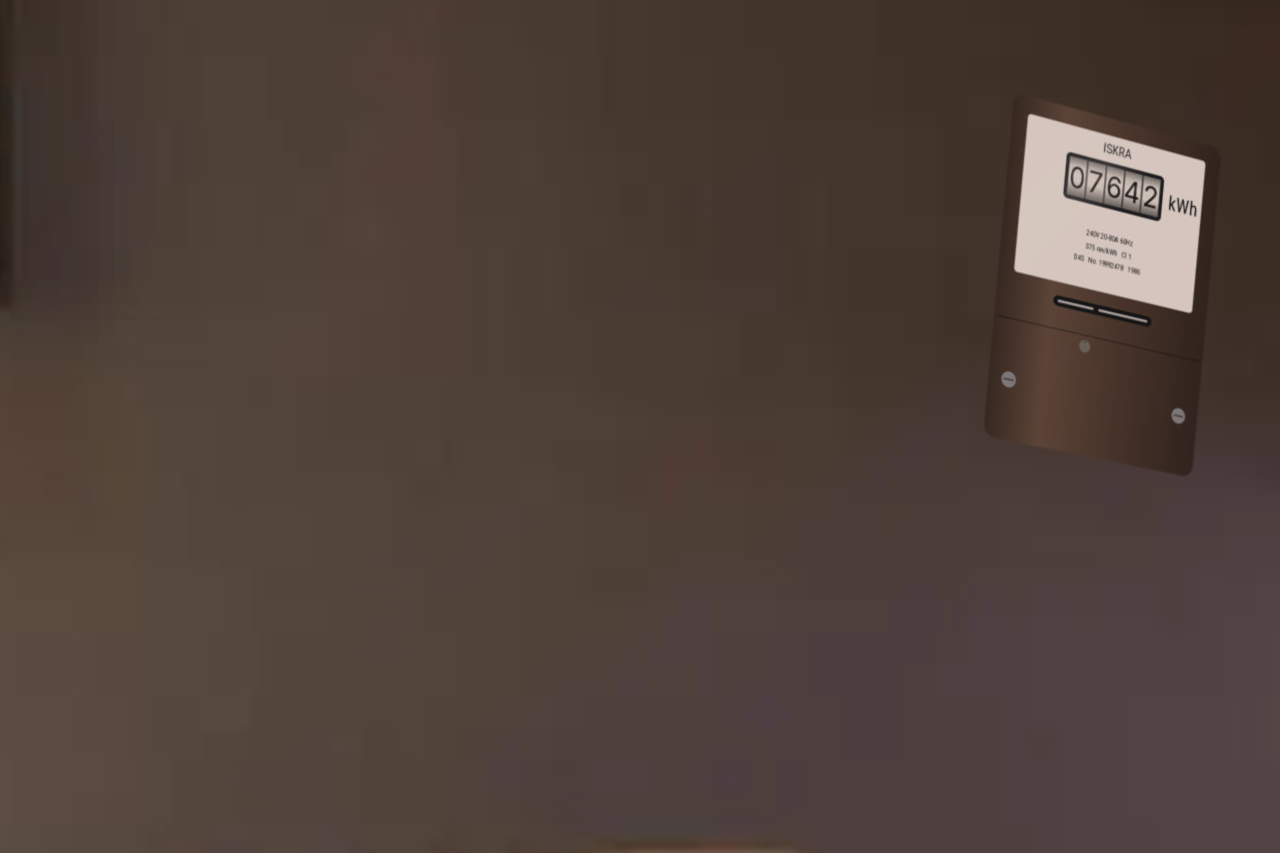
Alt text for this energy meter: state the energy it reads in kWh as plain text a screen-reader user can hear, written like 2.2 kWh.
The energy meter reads 7642 kWh
